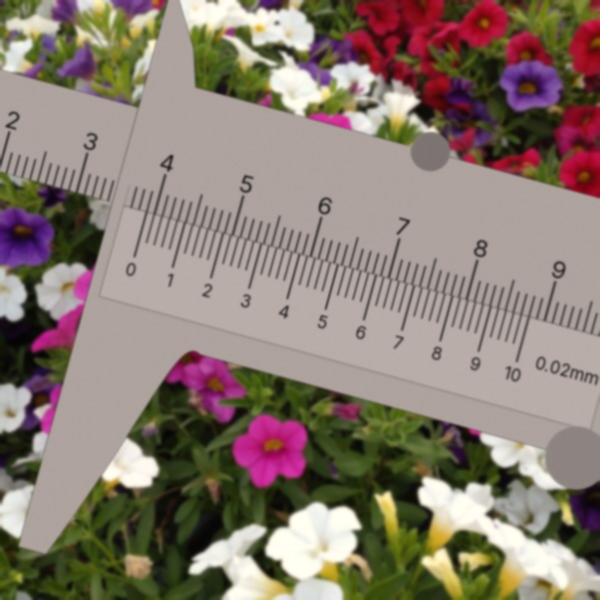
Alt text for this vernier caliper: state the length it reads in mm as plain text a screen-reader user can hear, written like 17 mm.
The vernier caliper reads 39.0 mm
